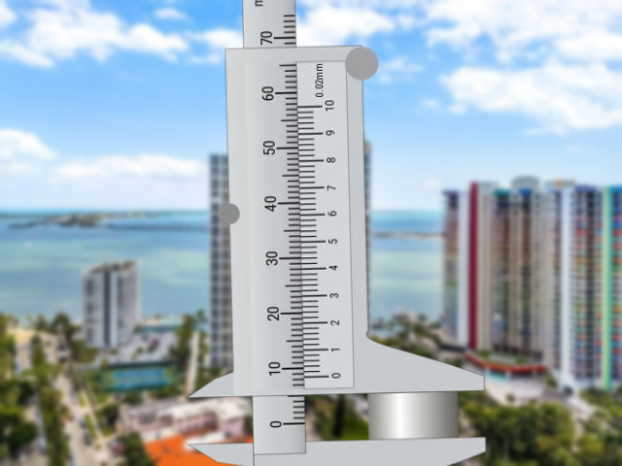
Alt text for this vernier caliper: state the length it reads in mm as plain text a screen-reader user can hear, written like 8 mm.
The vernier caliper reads 8.4 mm
